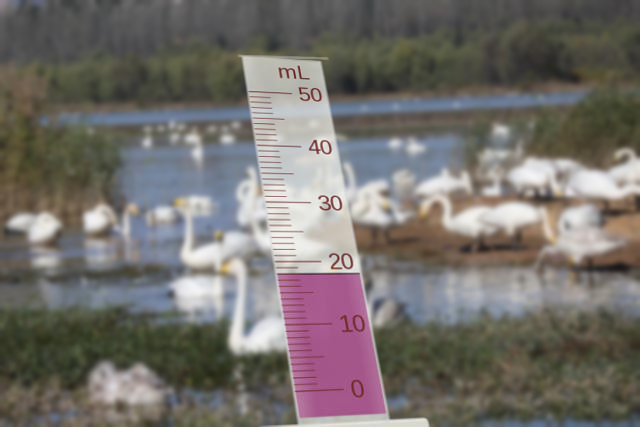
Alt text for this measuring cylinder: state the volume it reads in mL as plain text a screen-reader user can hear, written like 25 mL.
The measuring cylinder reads 18 mL
